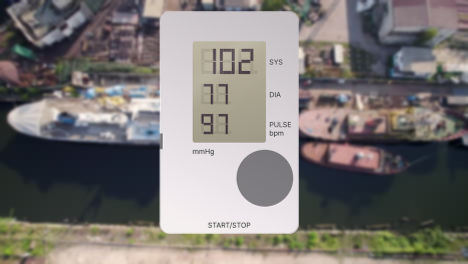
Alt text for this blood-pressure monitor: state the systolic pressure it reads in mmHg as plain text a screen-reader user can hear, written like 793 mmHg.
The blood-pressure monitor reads 102 mmHg
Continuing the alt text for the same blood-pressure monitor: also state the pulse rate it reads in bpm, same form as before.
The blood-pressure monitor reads 97 bpm
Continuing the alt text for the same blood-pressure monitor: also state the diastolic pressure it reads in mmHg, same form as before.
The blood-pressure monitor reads 77 mmHg
